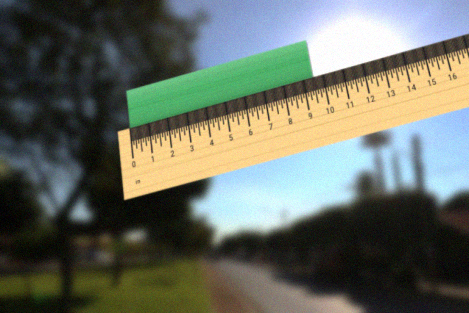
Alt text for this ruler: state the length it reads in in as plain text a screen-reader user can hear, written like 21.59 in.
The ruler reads 9.5 in
